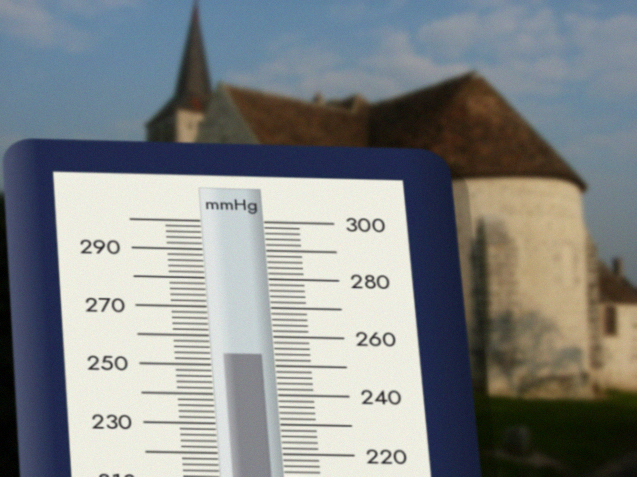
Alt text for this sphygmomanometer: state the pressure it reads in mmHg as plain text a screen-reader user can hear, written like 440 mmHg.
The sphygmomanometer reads 254 mmHg
